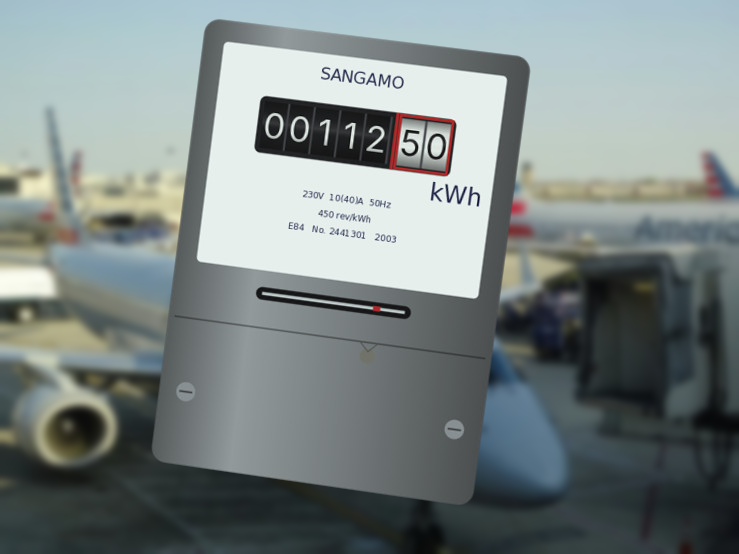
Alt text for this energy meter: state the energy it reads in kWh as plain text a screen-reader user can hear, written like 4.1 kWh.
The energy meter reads 112.50 kWh
